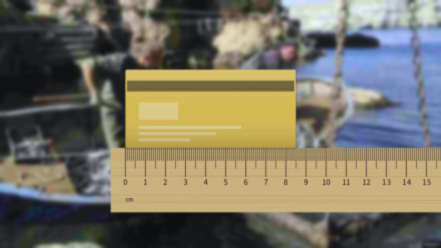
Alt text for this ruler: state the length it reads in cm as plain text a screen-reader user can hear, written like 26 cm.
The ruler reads 8.5 cm
